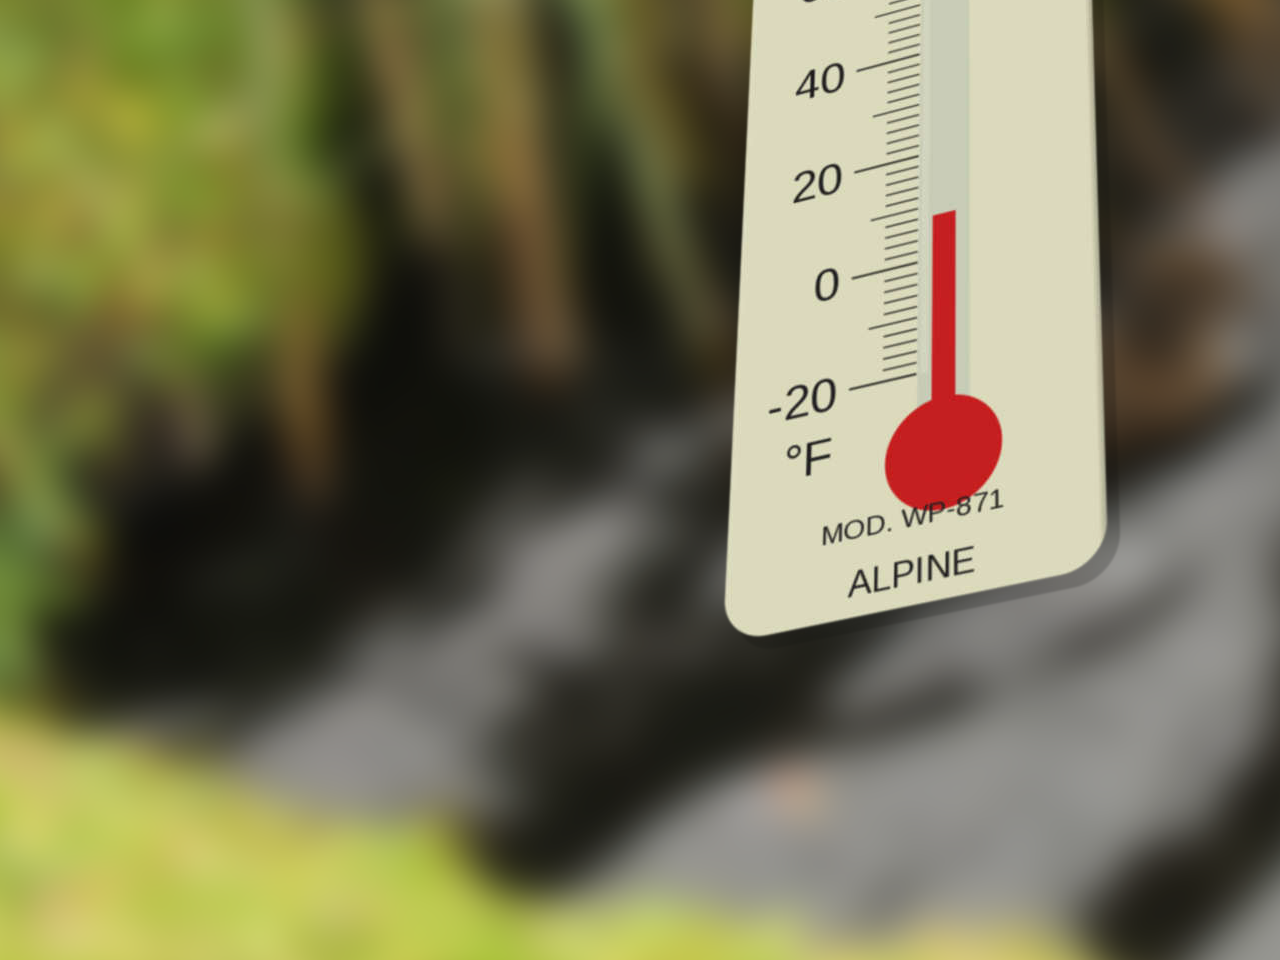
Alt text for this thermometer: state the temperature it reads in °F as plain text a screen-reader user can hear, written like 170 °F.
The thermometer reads 8 °F
